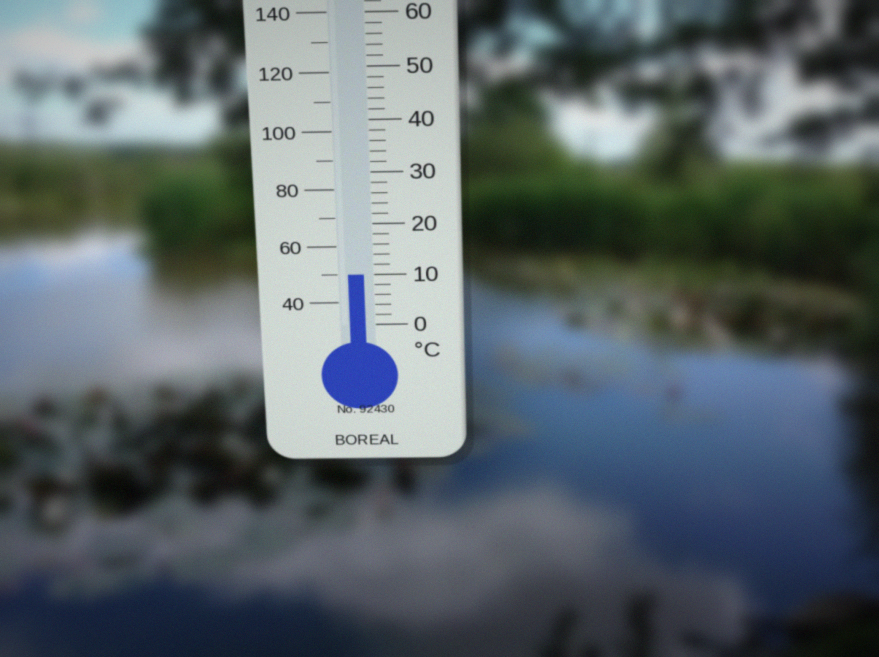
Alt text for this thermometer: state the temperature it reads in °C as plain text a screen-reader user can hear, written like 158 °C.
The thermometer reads 10 °C
